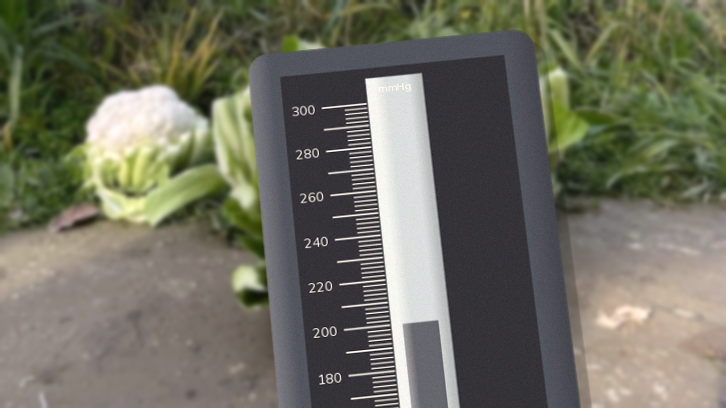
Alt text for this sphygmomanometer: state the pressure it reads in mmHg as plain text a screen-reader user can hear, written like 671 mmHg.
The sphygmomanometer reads 200 mmHg
